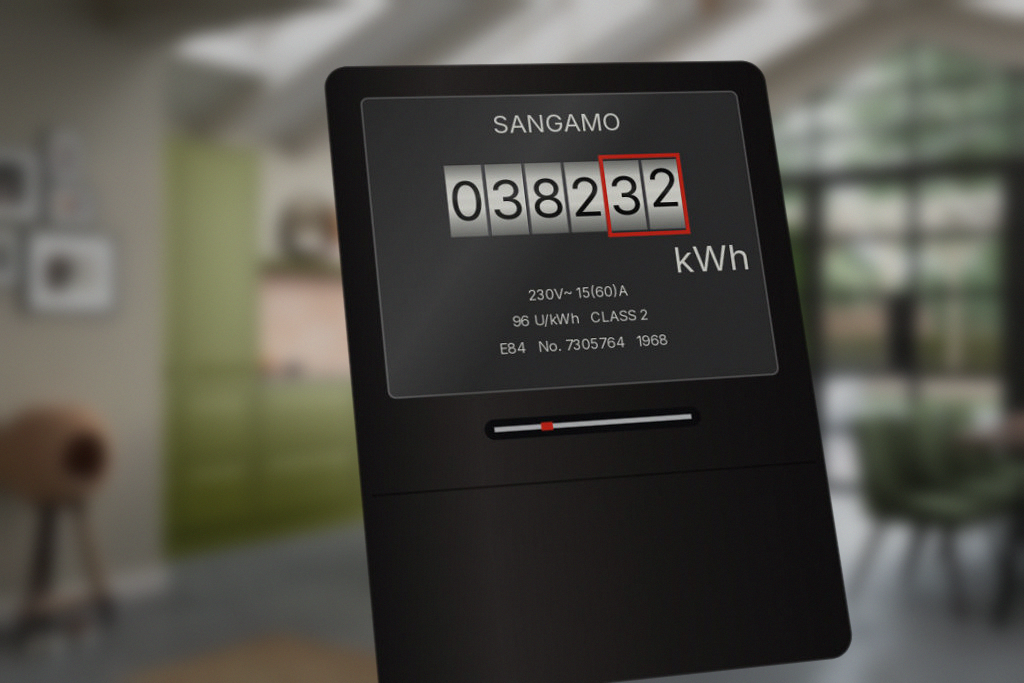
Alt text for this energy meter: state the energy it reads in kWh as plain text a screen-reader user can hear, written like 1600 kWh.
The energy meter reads 382.32 kWh
